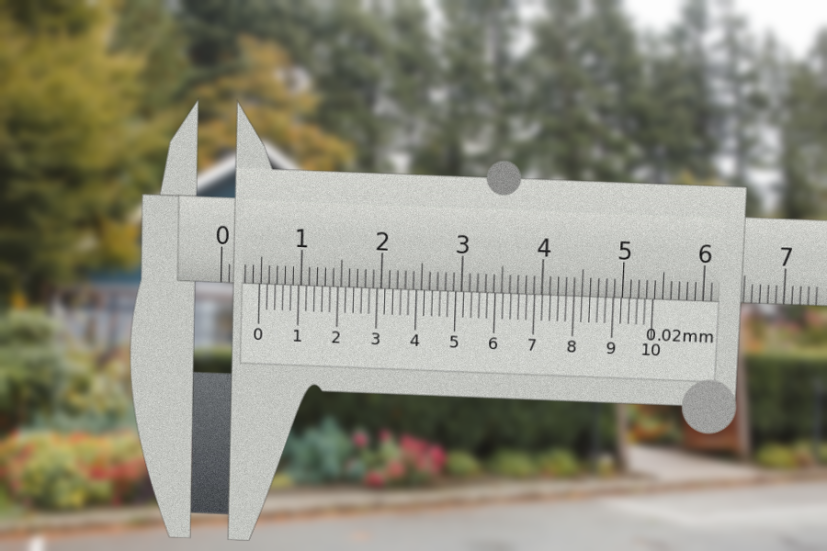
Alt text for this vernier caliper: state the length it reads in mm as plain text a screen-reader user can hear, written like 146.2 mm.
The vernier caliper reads 4.8 mm
